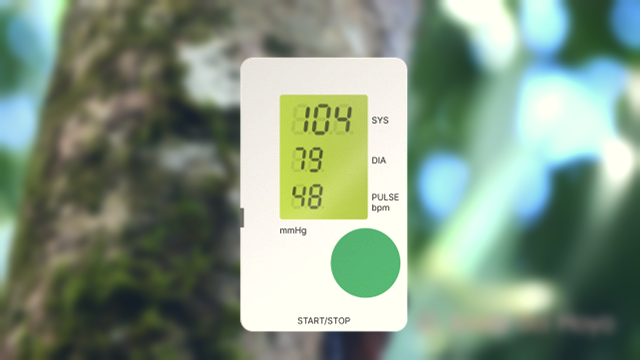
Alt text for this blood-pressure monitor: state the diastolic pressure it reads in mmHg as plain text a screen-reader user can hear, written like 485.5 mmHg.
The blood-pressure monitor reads 79 mmHg
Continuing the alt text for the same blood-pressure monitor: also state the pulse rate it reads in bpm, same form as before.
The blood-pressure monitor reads 48 bpm
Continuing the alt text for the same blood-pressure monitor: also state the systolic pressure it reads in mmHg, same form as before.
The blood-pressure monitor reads 104 mmHg
